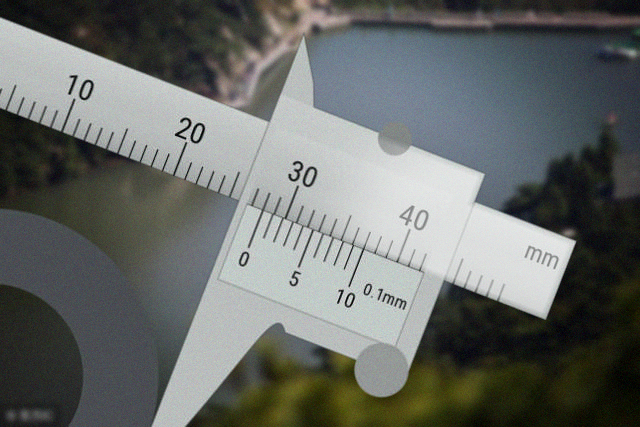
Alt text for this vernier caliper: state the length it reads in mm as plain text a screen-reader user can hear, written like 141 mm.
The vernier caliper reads 28.0 mm
